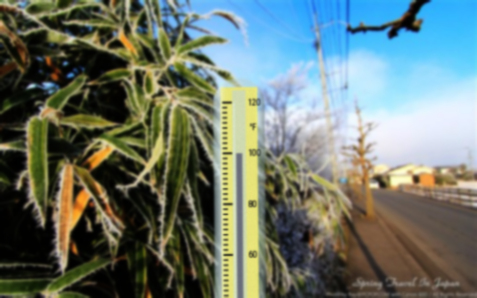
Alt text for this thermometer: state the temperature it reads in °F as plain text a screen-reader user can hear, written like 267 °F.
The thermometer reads 100 °F
